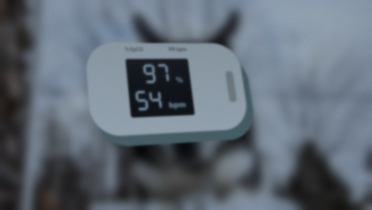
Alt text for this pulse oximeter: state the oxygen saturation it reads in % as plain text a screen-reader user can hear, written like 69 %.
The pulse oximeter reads 97 %
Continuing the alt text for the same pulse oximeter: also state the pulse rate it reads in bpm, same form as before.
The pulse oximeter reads 54 bpm
